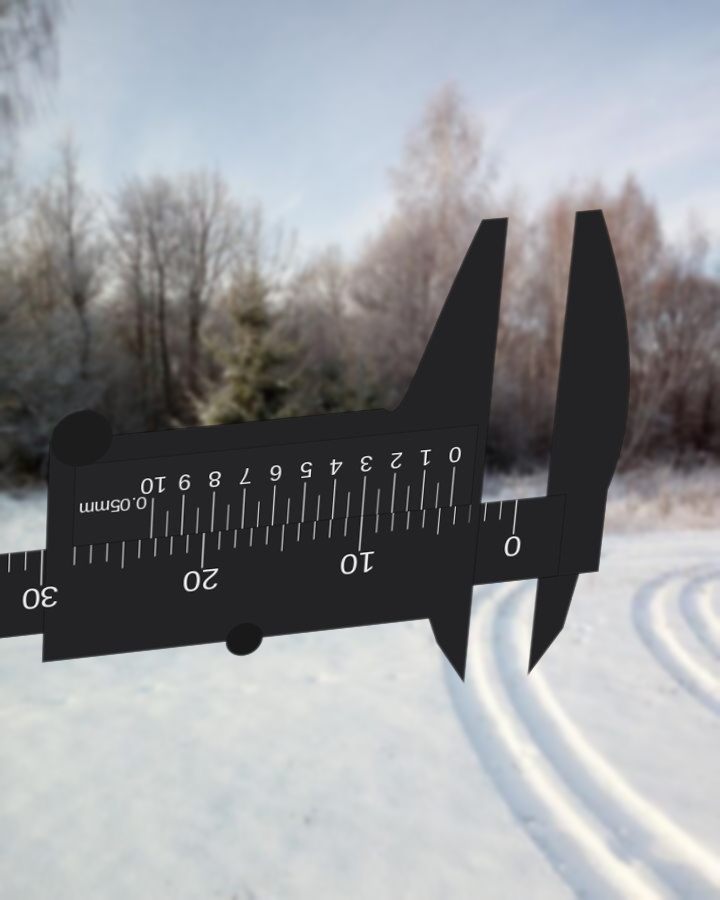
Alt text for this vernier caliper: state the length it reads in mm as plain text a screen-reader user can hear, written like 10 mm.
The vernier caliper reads 4.3 mm
